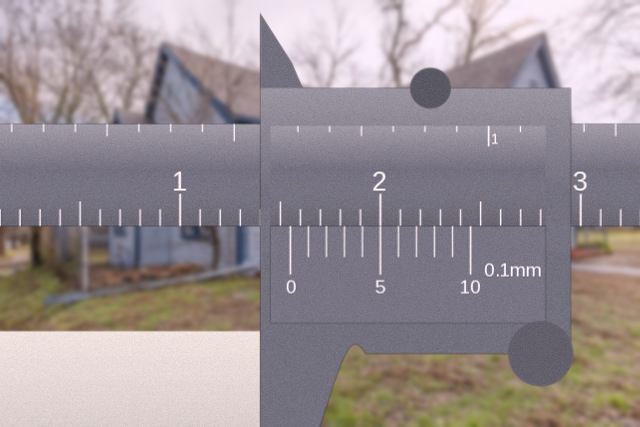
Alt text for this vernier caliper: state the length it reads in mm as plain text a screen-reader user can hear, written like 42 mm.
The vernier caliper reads 15.5 mm
